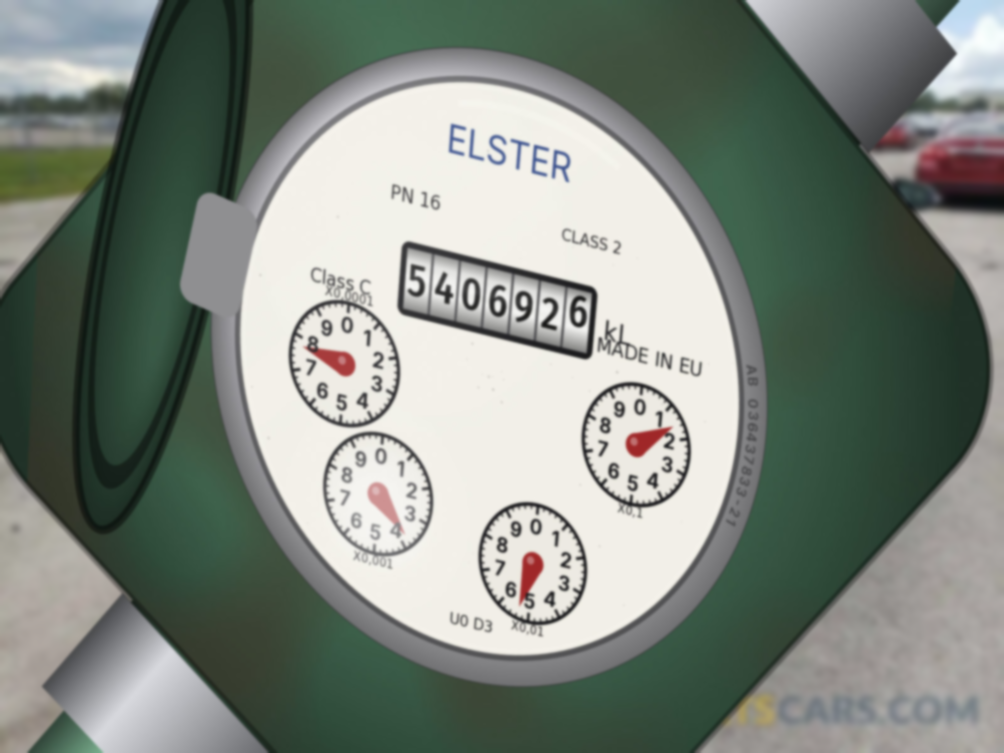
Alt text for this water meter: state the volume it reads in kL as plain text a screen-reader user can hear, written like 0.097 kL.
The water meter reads 5406926.1537 kL
